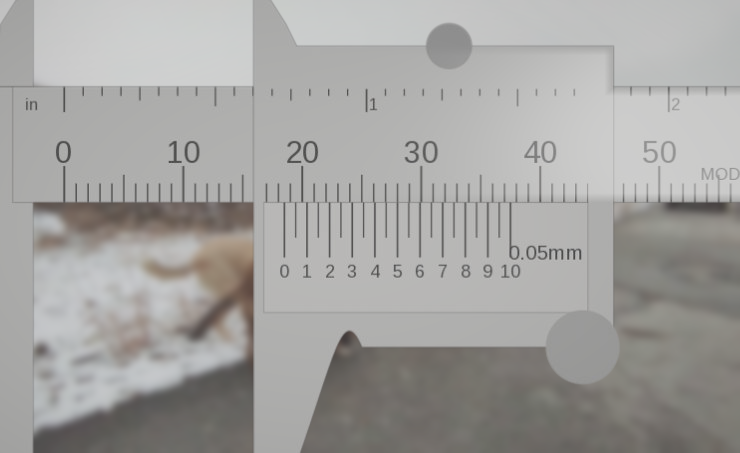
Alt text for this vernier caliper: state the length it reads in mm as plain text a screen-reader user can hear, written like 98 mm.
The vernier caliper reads 18.5 mm
